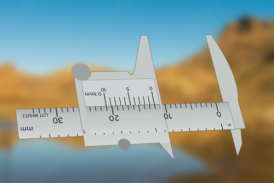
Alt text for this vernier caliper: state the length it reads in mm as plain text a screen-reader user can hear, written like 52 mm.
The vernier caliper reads 12.0 mm
